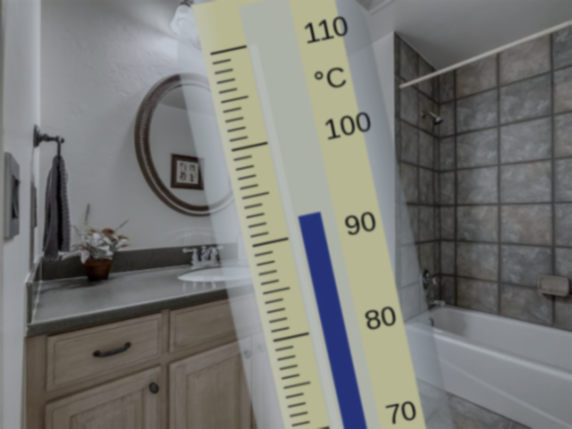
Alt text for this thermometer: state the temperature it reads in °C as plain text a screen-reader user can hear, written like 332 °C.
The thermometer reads 92 °C
